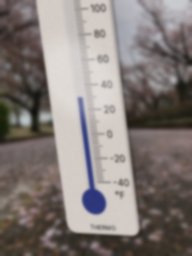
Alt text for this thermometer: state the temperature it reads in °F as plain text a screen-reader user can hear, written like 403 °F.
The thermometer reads 30 °F
